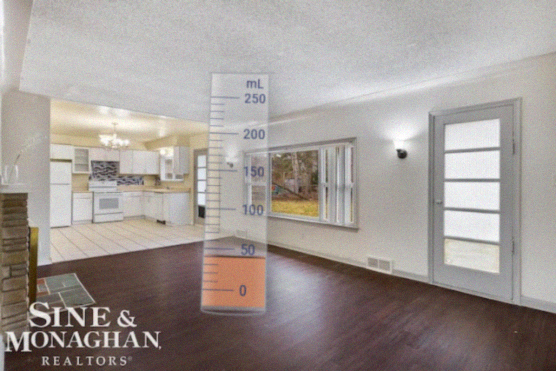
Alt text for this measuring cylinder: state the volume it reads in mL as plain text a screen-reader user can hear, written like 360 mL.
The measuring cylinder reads 40 mL
